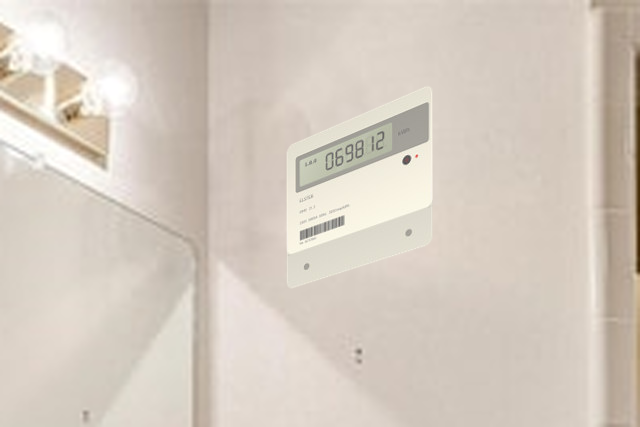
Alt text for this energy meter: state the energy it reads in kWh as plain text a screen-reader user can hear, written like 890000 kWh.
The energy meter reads 69812 kWh
